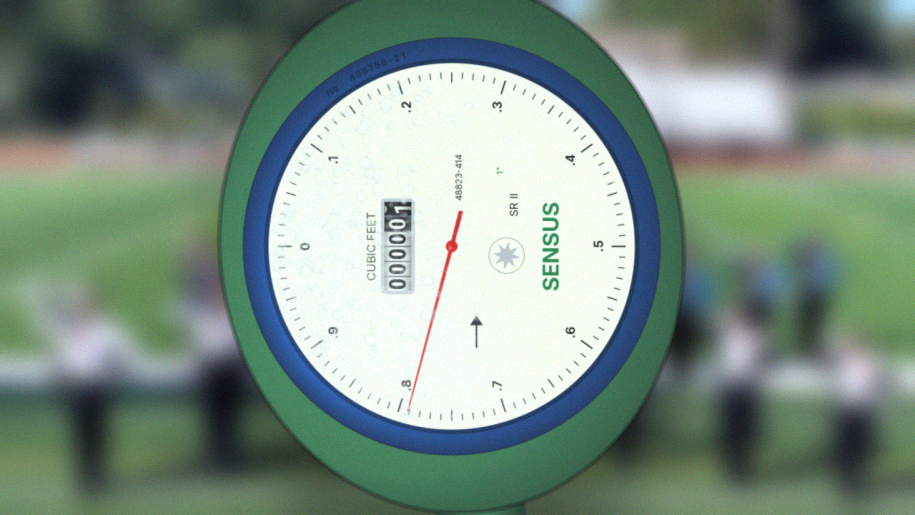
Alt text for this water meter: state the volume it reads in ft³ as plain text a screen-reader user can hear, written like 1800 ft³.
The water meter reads 0.79 ft³
